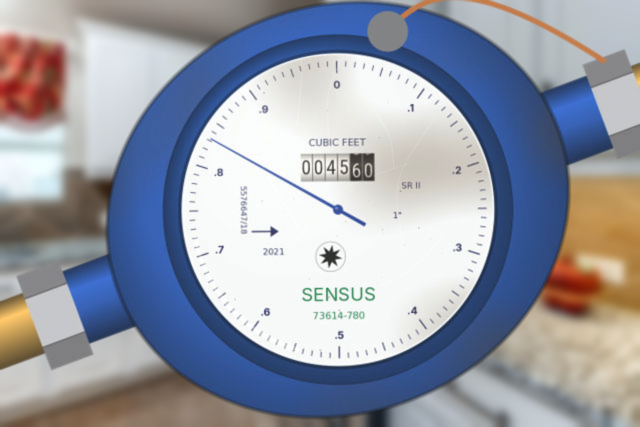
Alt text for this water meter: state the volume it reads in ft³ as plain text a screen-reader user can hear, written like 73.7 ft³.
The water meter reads 4559.83 ft³
